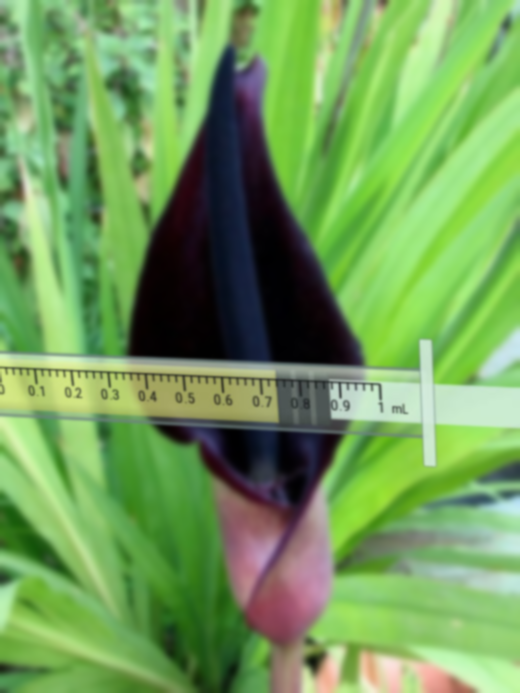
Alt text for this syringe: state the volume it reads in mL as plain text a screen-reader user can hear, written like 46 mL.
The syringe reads 0.74 mL
